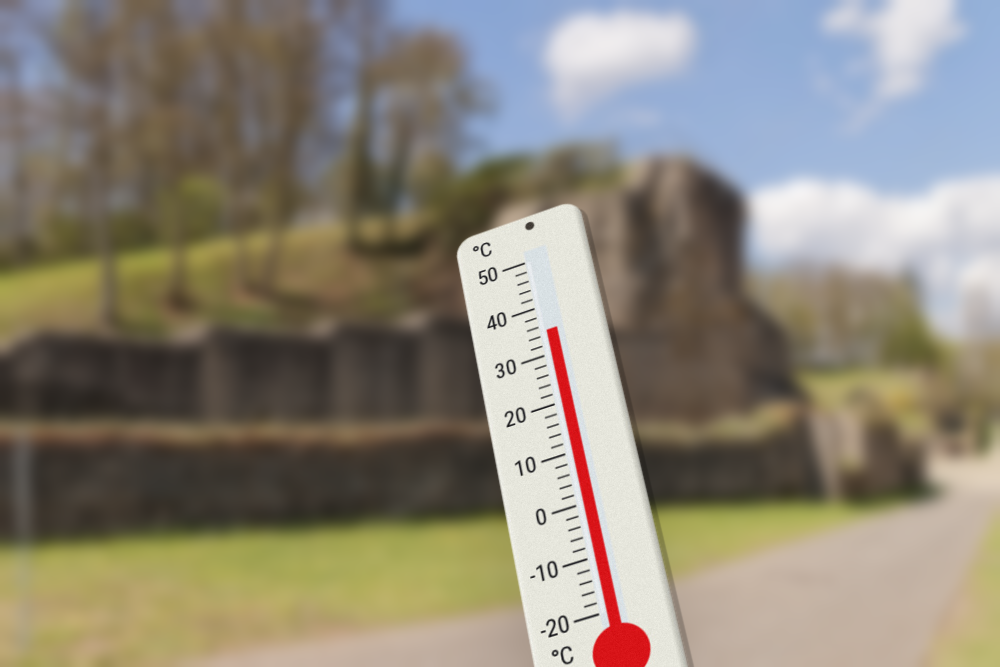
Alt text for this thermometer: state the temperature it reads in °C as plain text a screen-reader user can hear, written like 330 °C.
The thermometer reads 35 °C
